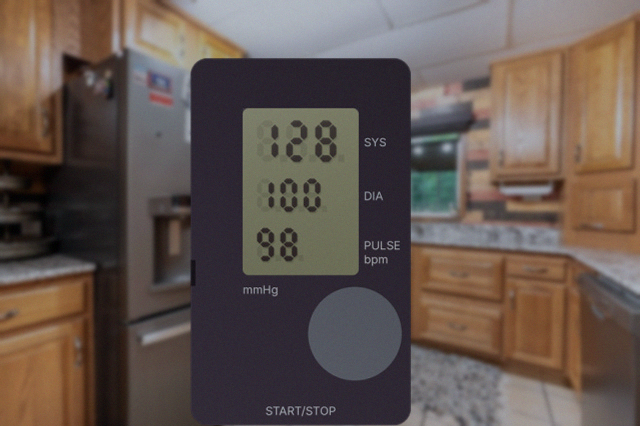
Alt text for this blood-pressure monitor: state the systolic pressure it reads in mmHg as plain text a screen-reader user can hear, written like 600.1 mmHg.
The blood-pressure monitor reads 128 mmHg
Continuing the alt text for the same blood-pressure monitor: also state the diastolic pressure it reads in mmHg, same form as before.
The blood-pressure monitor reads 100 mmHg
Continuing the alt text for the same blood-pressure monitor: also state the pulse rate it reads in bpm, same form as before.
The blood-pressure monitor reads 98 bpm
